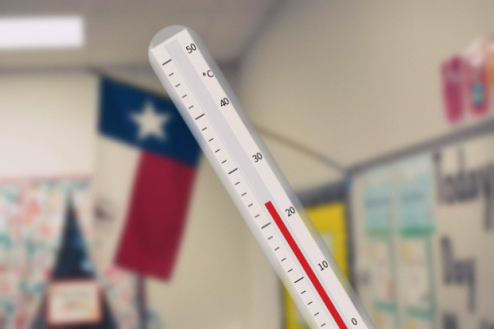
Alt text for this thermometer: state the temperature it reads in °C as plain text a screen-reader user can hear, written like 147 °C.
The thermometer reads 23 °C
